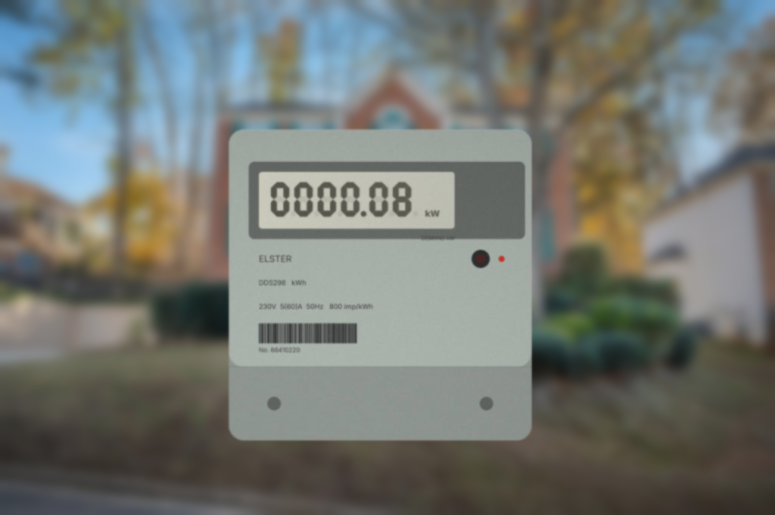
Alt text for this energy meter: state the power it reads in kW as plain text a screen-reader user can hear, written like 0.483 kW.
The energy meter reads 0.08 kW
